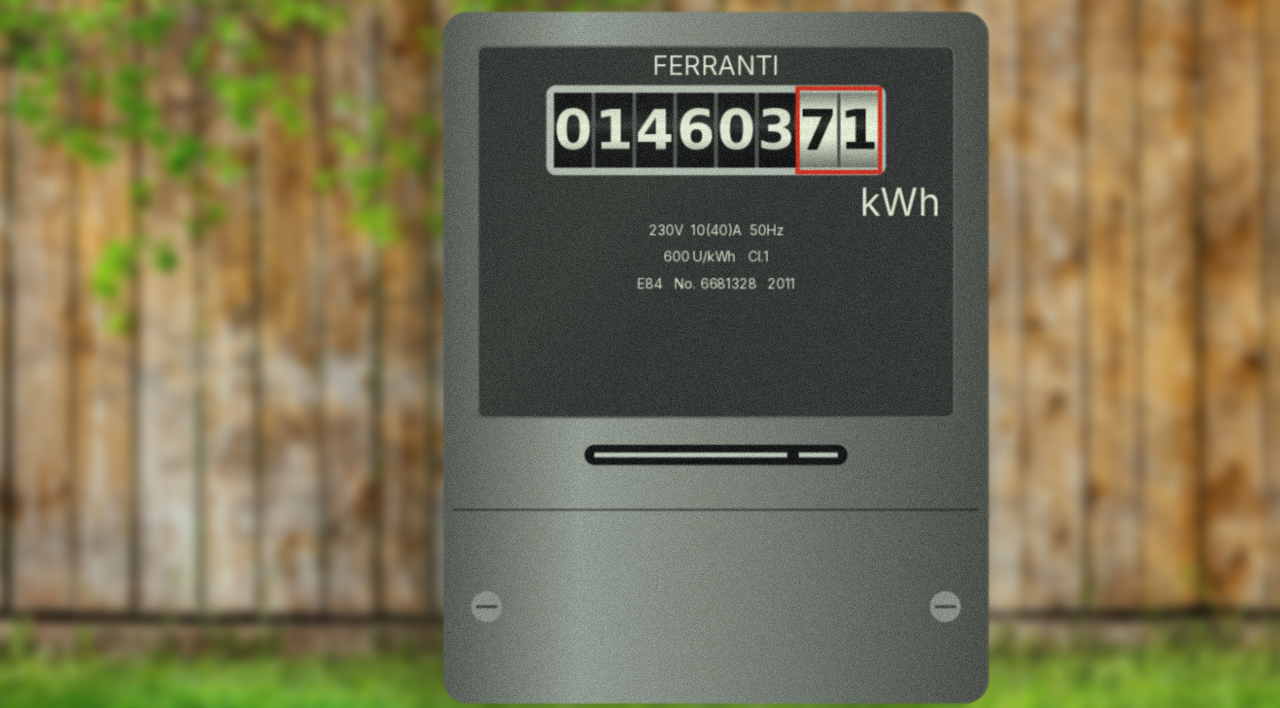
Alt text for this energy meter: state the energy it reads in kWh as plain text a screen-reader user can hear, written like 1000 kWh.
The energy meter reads 14603.71 kWh
